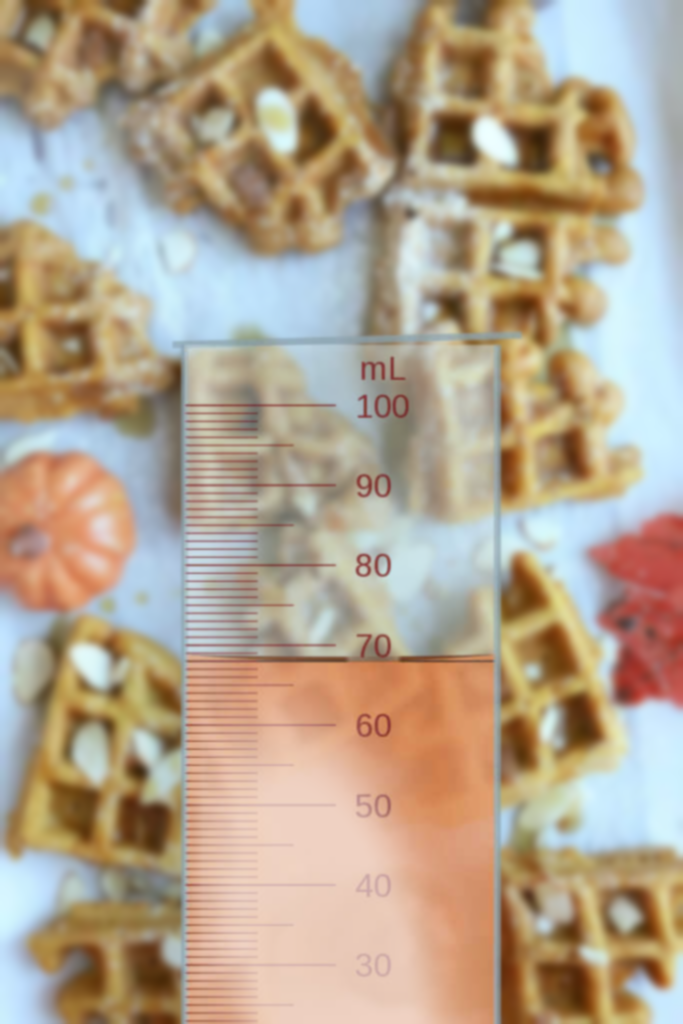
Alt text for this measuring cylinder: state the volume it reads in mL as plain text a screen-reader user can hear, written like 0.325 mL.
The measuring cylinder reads 68 mL
